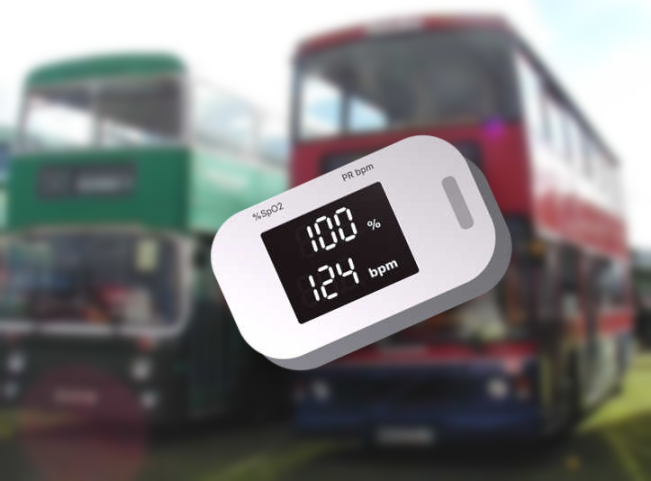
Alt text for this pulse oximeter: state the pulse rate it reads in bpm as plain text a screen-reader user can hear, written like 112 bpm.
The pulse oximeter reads 124 bpm
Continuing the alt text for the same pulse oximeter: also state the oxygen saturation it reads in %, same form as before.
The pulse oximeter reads 100 %
